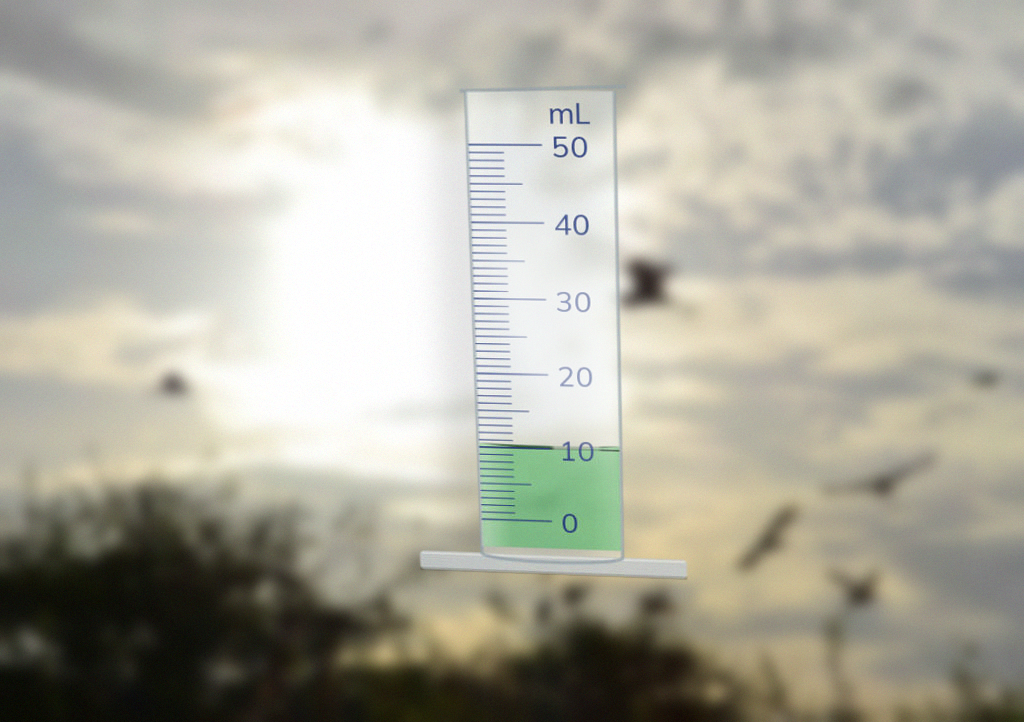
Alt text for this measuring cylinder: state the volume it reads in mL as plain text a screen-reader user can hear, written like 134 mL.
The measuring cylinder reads 10 mL
